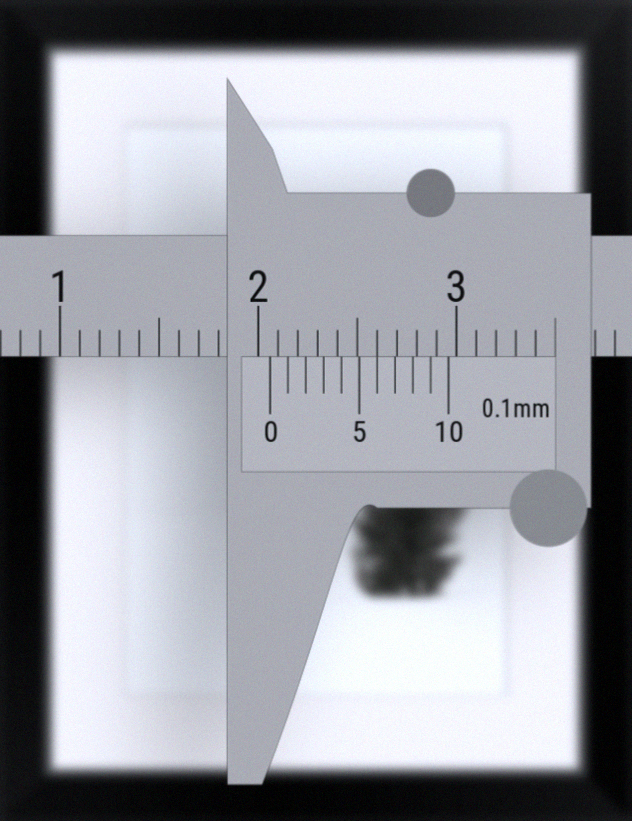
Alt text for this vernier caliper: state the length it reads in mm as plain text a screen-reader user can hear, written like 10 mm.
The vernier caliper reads 20.6 mm
